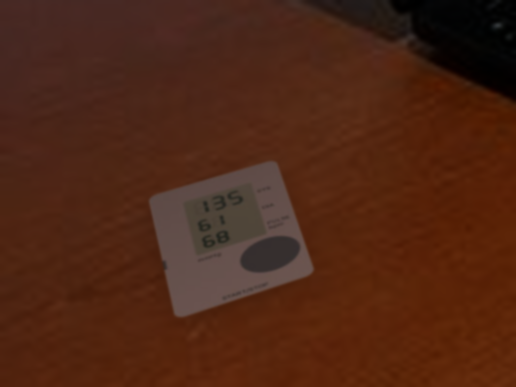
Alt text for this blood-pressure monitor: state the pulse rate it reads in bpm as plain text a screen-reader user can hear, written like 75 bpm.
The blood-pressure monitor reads 68 bpm
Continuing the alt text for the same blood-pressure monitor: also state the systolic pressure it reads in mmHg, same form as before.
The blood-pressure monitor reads 135 mmHg
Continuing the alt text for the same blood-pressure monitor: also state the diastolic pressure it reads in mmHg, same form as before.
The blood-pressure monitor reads 61 mmHg
